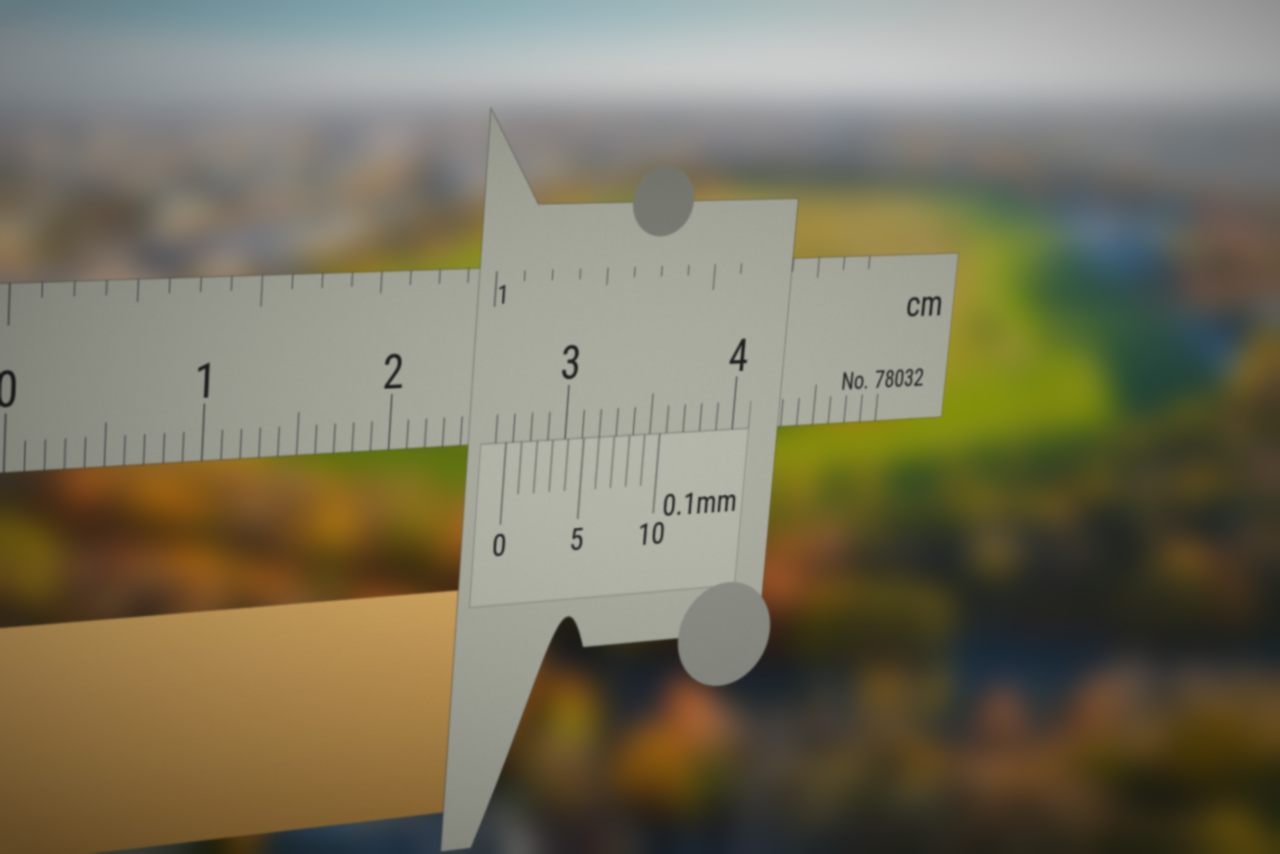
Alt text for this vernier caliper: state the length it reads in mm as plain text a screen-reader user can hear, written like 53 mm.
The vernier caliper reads 26.6 mm
